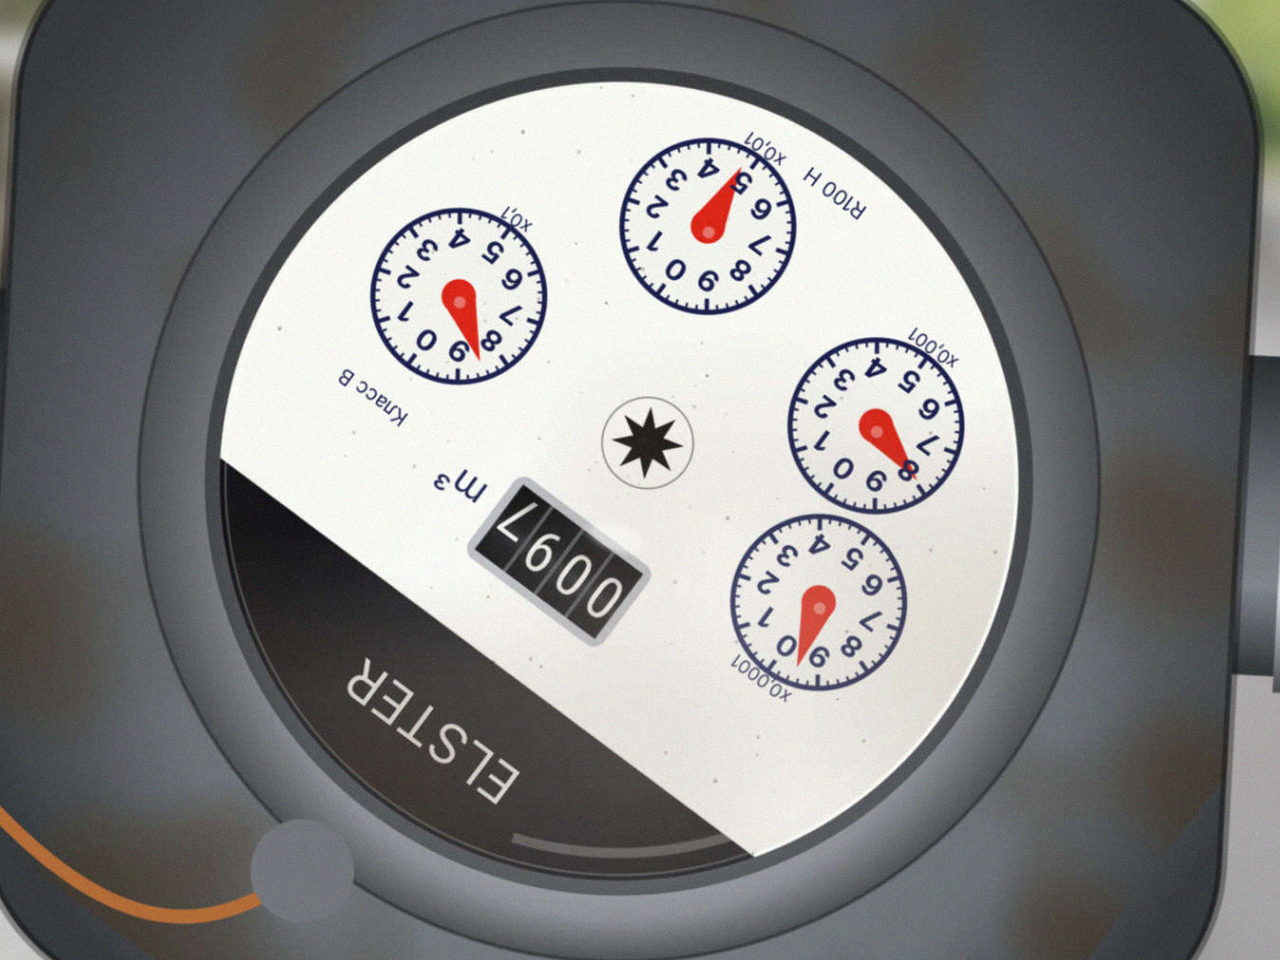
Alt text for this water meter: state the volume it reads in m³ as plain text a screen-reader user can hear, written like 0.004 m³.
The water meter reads 96.8479 m³
